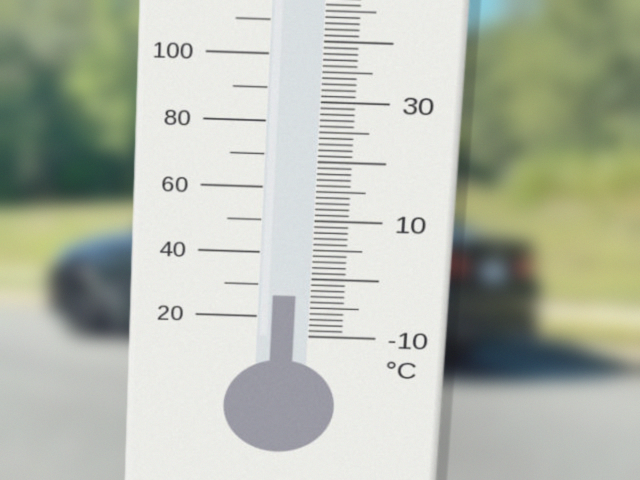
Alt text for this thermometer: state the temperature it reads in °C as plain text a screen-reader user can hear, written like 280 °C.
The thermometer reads -3 °C
